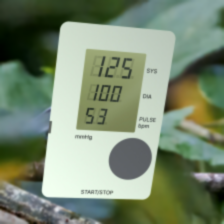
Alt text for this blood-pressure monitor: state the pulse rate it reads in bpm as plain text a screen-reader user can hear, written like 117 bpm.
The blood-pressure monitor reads 53 bpm
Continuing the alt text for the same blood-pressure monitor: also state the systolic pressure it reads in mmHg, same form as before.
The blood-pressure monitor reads 125 mmHg
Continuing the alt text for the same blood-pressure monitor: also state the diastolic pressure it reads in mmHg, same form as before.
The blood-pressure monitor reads 100 mmHg
